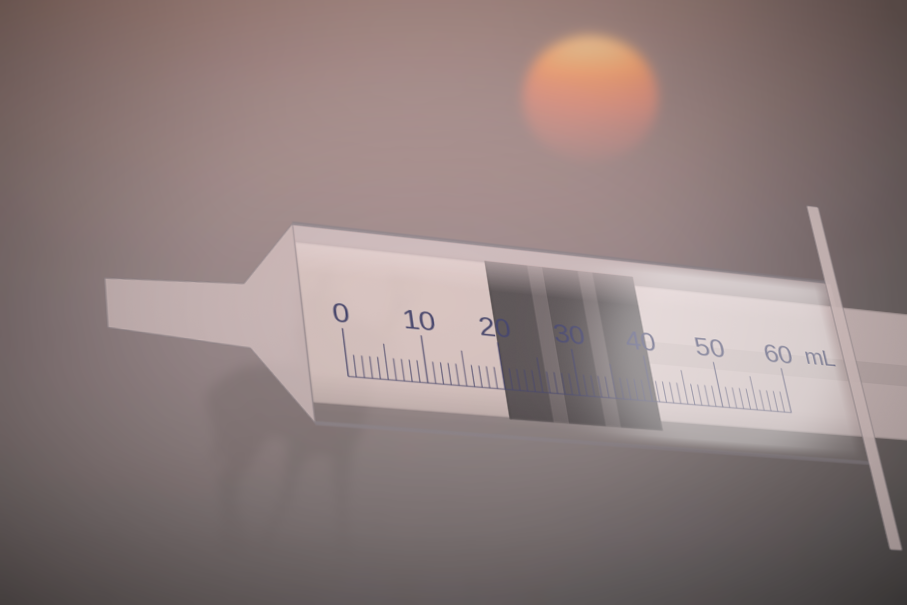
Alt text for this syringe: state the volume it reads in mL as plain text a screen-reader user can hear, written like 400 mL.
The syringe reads 20 mL
